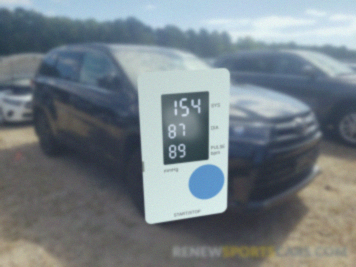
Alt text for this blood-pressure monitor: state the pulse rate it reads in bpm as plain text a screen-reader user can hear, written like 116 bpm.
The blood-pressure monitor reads 89 bpm
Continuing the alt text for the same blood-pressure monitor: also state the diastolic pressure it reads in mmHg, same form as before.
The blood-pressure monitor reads 87 mmHg
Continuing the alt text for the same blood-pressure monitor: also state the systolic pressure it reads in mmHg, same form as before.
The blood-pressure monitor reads 154 mmHg
